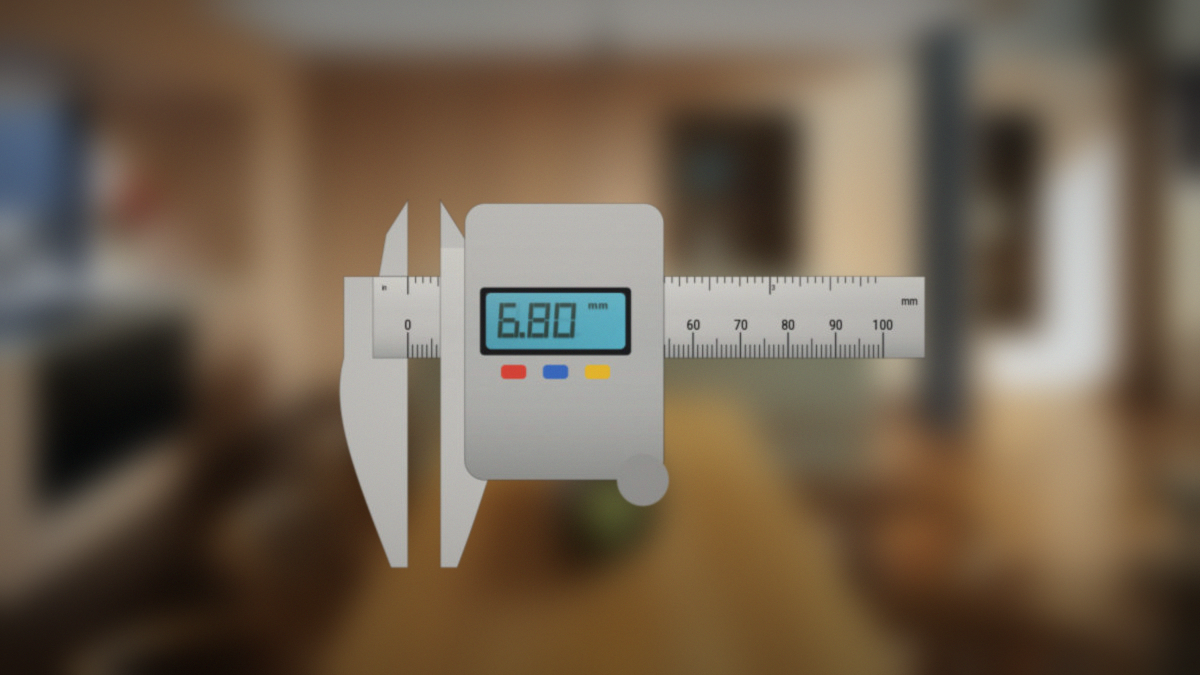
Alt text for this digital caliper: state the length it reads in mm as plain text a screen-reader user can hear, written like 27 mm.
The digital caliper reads 6.80 mm
